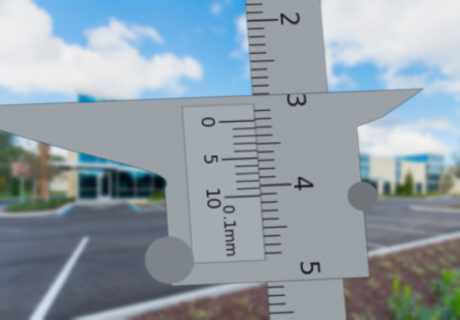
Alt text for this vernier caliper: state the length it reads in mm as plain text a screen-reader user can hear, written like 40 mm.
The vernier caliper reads 32.2 mm
